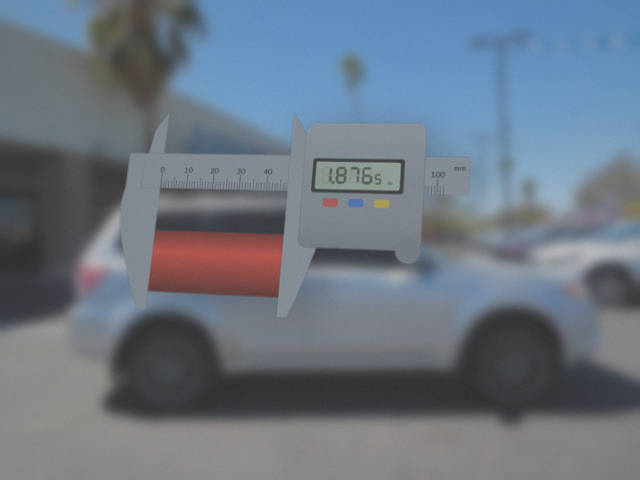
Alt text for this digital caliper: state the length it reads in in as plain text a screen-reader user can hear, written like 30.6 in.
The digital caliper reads 1.8765 in
